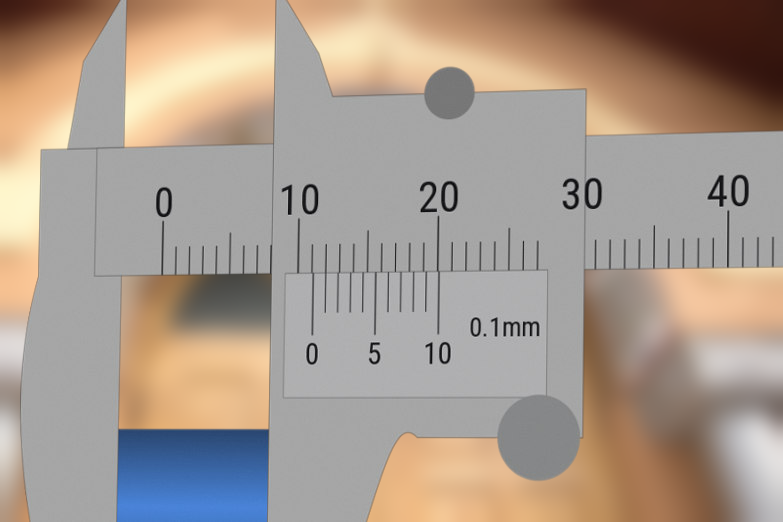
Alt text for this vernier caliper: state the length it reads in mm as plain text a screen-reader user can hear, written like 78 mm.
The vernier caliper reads 11.1 mm
